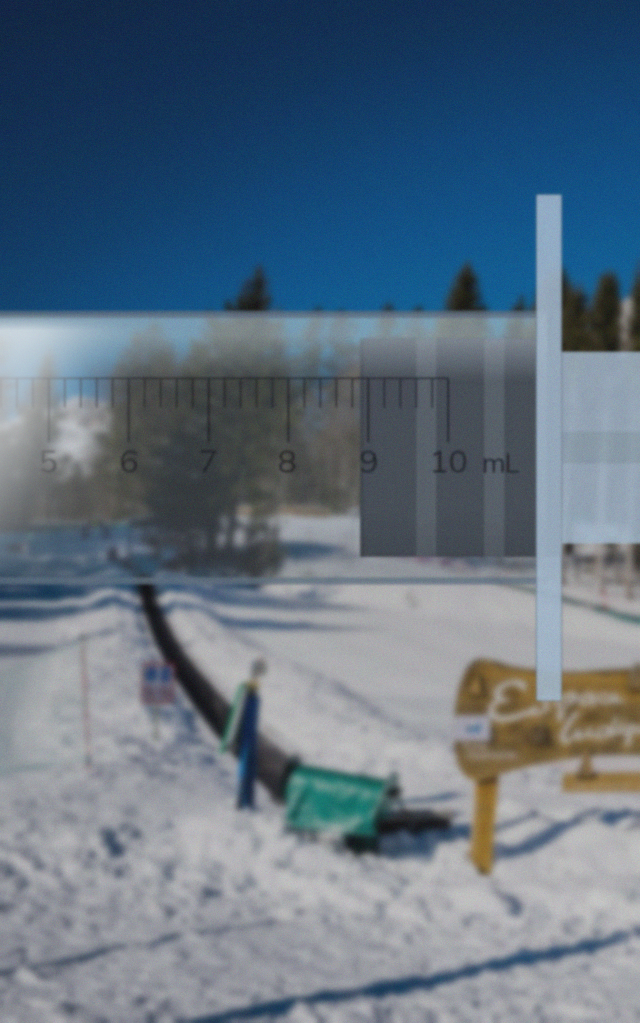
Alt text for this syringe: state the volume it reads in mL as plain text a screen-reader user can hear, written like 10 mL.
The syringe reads 8.9 mL
